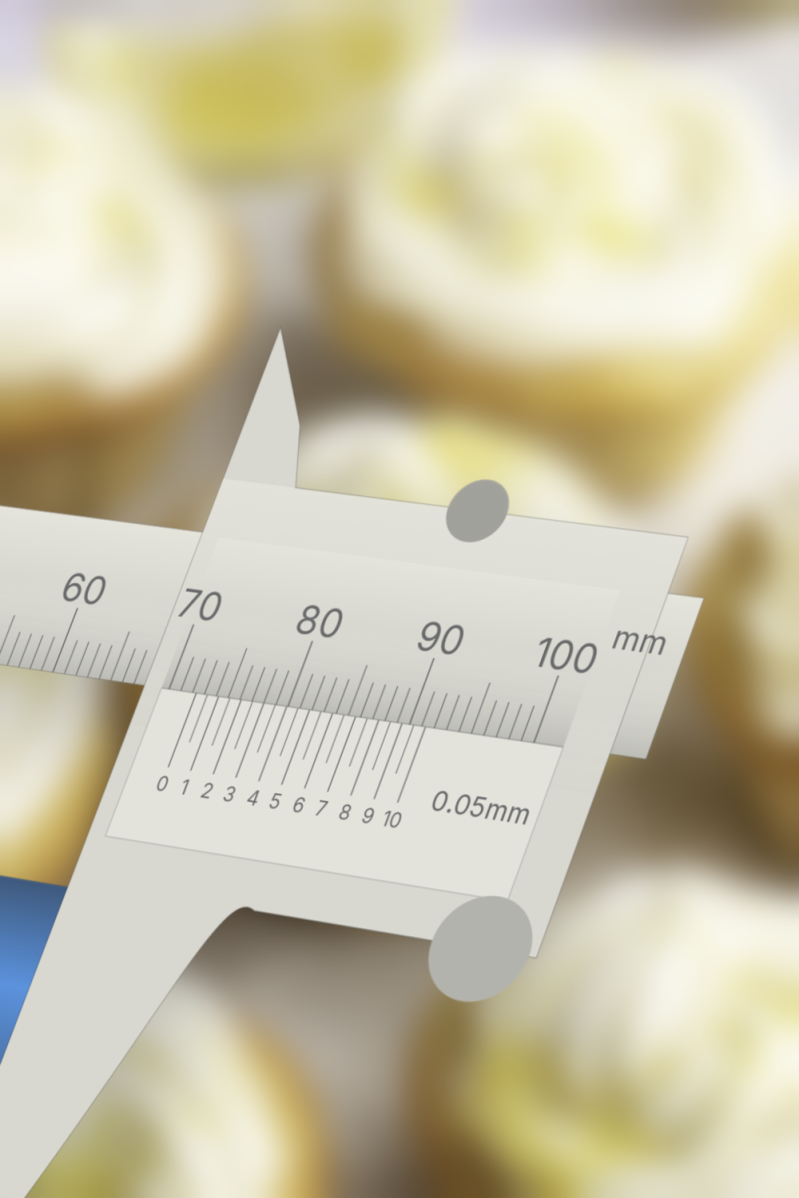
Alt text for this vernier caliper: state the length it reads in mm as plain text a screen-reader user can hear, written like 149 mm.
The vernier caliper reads 72.3 mm
